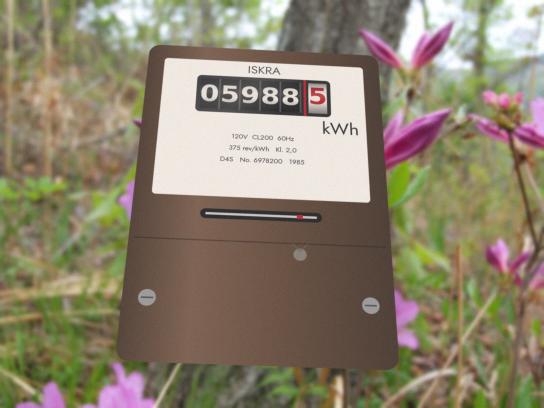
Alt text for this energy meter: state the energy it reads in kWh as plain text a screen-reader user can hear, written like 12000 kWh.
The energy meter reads 5988.5 kWh
